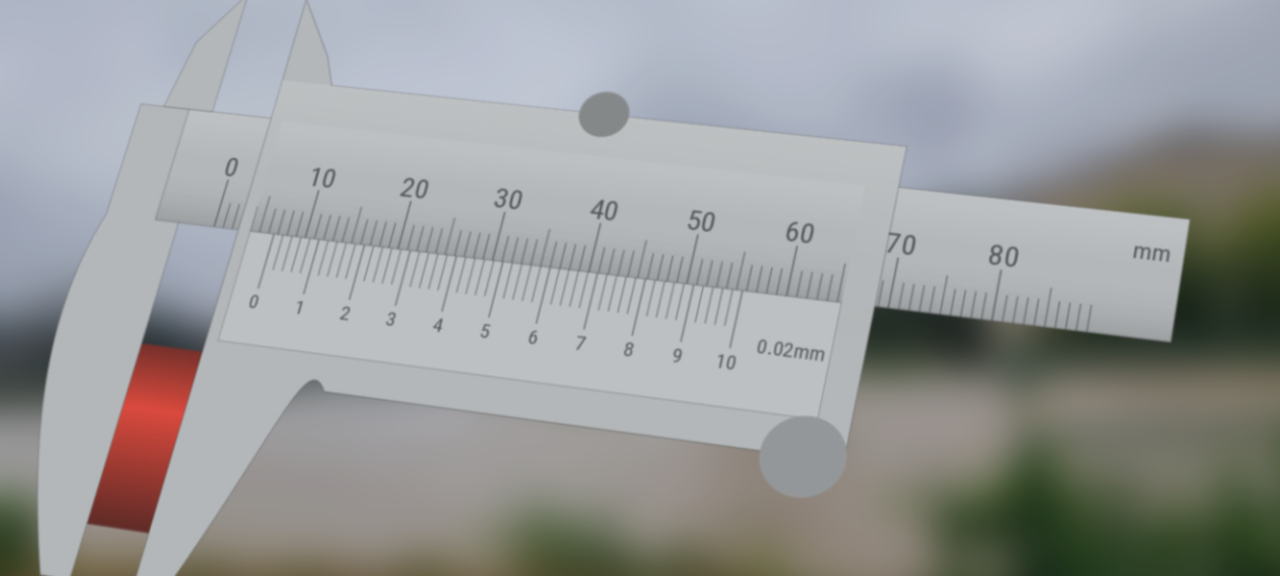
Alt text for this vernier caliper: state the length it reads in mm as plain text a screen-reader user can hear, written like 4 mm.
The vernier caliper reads 6.6 mm
